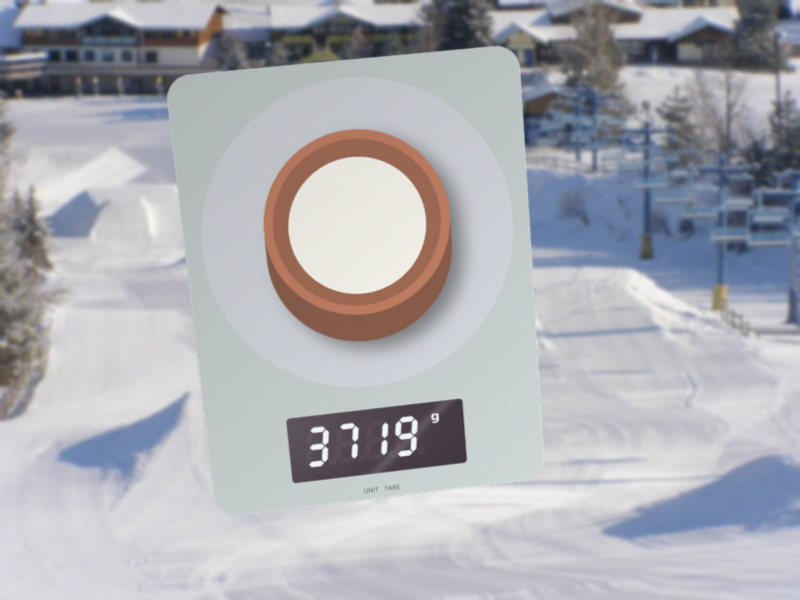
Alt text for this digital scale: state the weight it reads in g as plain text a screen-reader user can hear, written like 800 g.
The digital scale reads 3719 g
